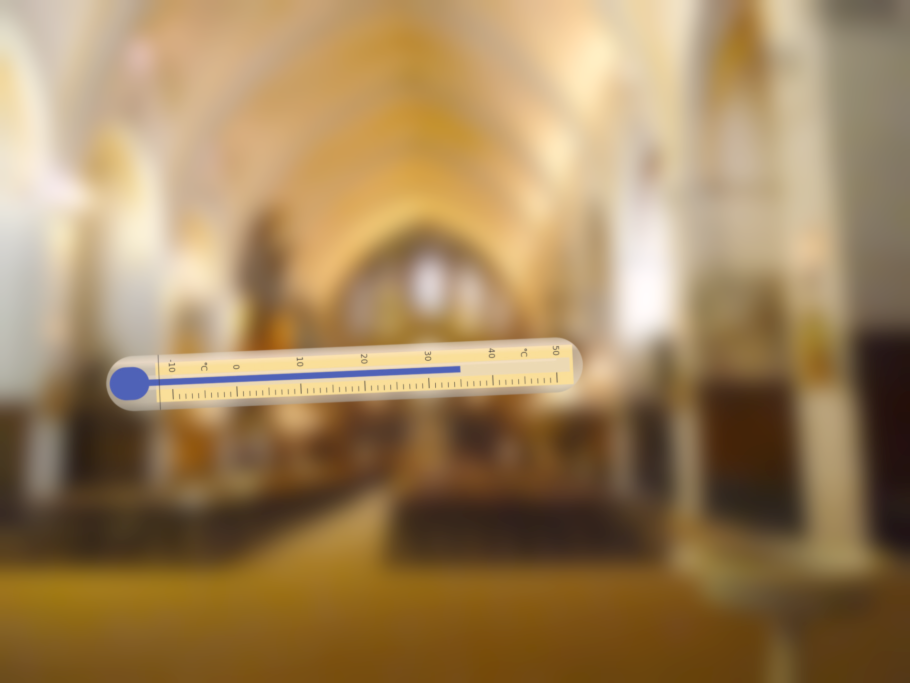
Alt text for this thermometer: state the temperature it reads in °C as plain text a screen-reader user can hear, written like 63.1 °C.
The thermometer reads 35 °C
